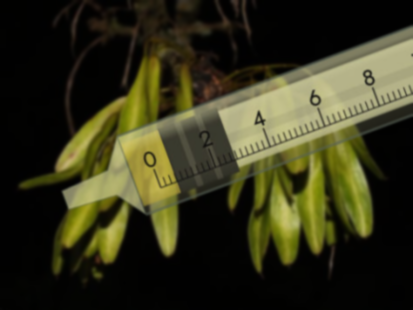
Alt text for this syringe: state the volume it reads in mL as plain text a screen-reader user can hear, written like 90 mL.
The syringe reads 0.6 mL
